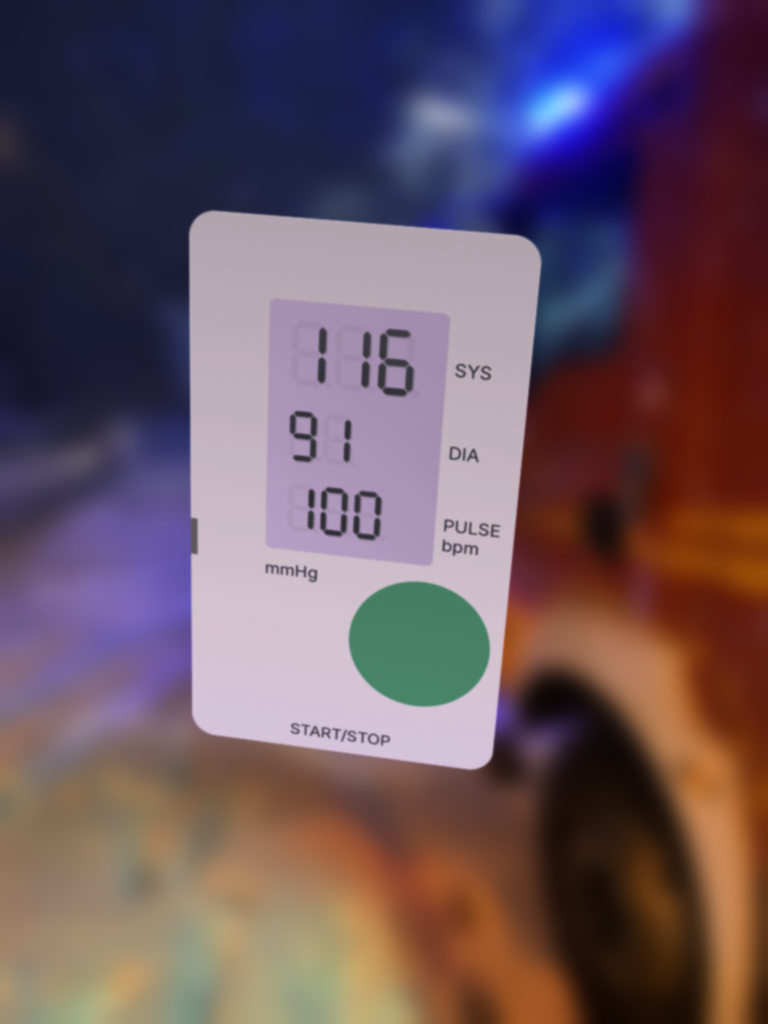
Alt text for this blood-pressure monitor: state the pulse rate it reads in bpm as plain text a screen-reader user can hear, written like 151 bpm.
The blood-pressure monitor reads 100 bpm
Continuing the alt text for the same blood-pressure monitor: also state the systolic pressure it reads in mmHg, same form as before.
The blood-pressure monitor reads 116 mmHg
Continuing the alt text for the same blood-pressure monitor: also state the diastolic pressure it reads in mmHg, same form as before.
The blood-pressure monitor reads 91 mmHg
